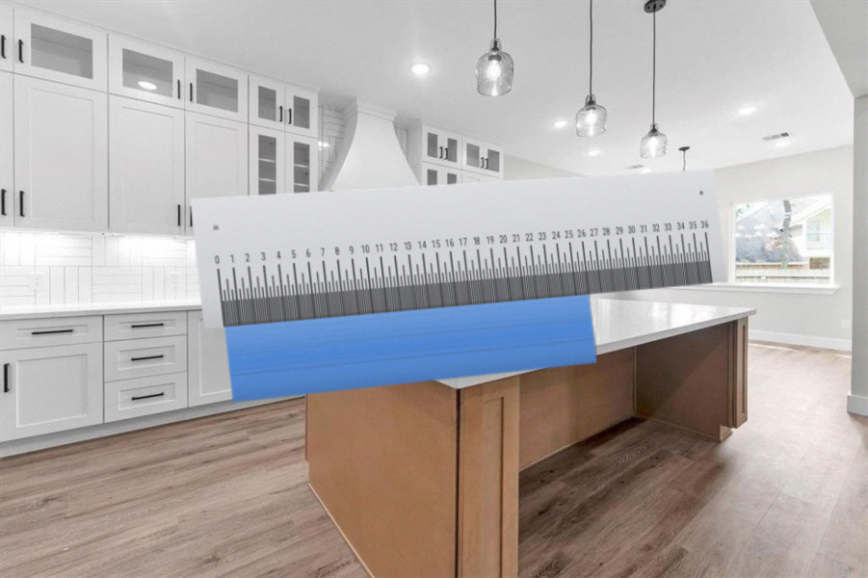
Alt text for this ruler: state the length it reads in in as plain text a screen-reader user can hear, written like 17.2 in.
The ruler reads 26 in
